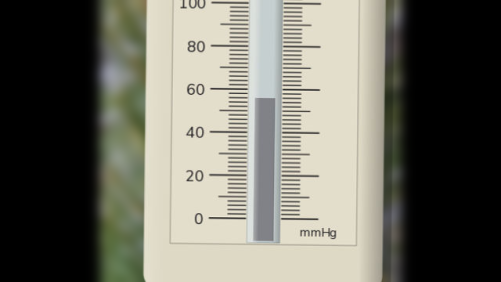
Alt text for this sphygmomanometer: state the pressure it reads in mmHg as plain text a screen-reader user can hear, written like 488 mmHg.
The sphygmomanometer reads 56 mmHg
